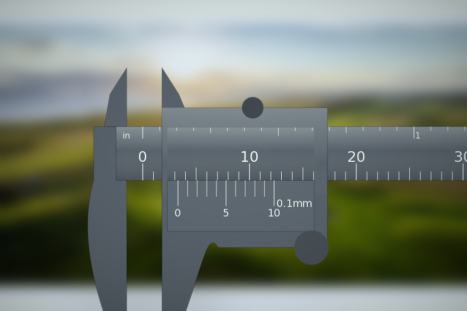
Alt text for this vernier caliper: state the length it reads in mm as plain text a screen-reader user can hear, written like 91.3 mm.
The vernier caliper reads 3.3 mm
